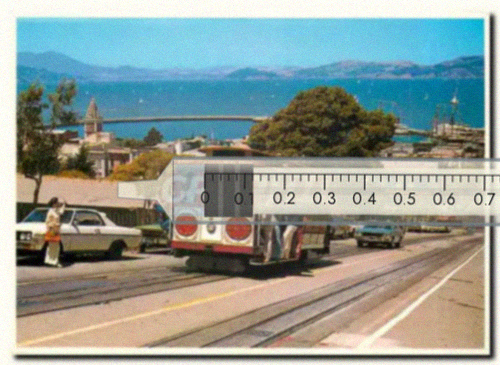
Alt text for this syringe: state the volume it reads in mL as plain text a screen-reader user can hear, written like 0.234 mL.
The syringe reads 0 mL
